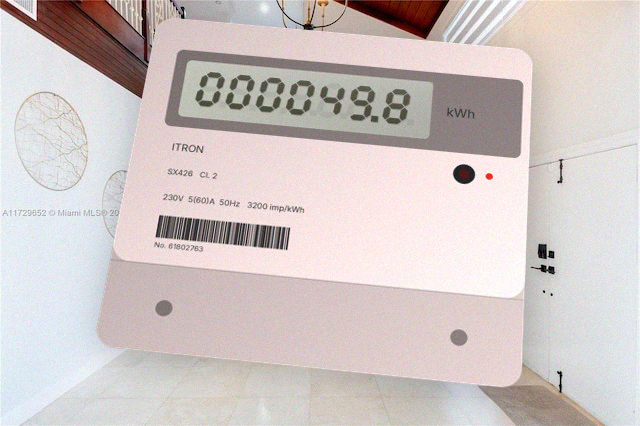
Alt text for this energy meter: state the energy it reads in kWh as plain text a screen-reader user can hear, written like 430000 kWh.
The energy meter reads 49.8 kWh
